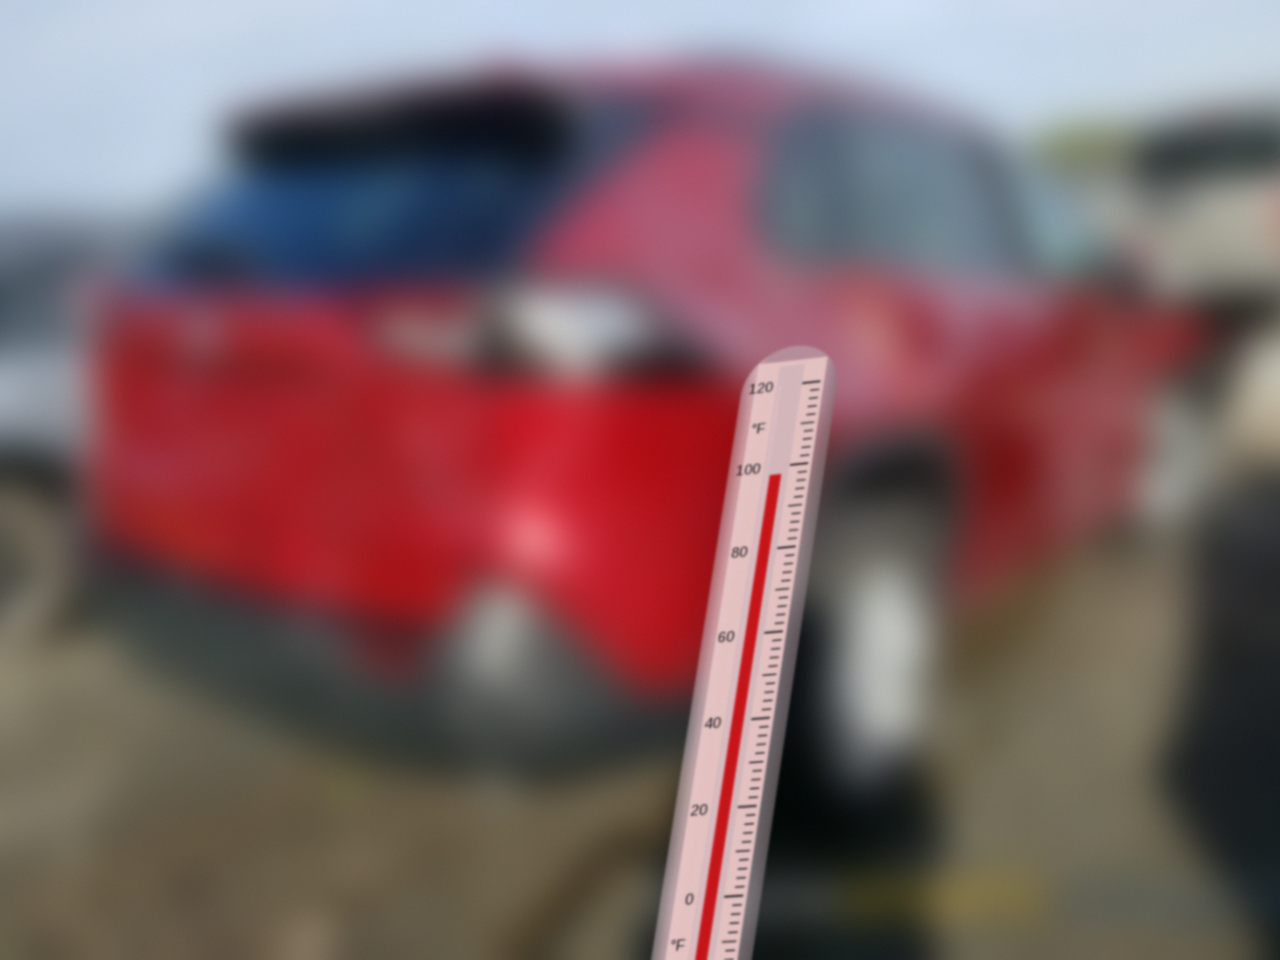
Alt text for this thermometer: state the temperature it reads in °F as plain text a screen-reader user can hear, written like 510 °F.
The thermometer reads 98 °F
